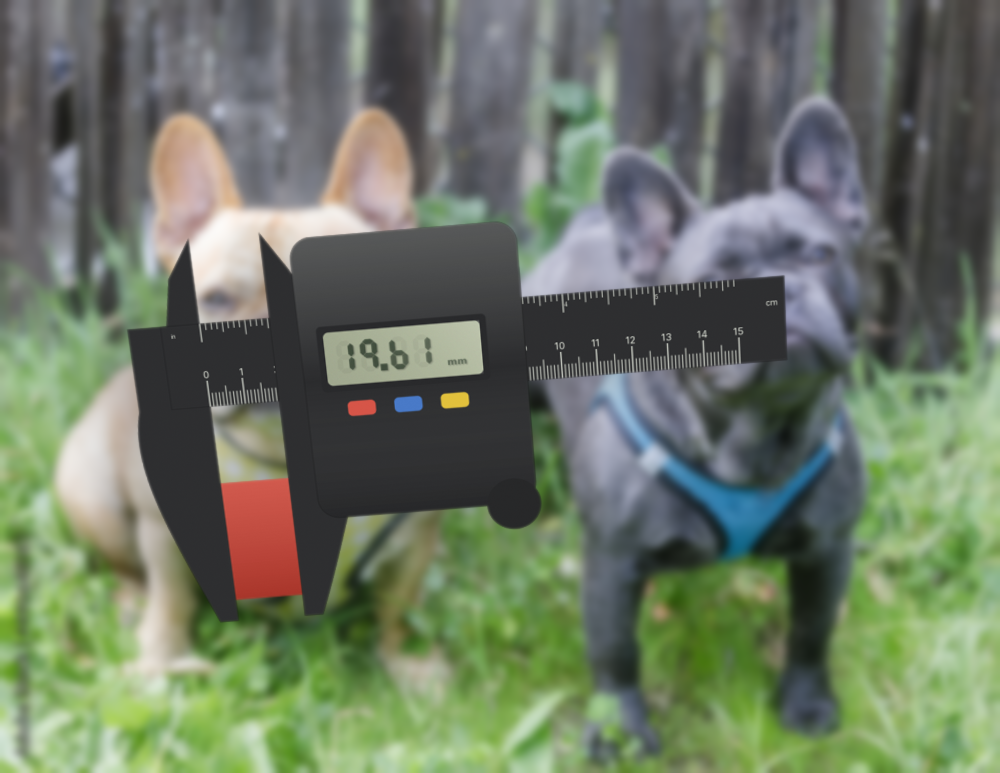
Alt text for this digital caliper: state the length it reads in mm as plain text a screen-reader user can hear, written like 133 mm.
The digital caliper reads 19.61 mm
